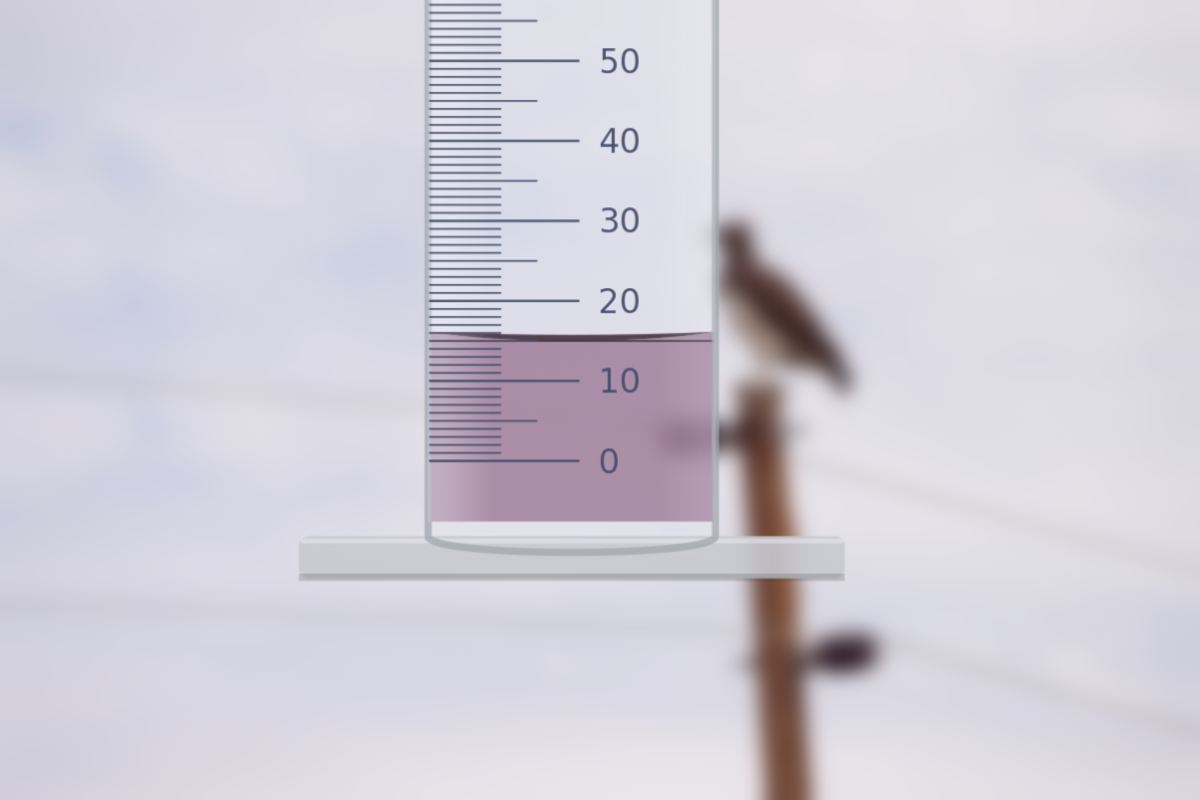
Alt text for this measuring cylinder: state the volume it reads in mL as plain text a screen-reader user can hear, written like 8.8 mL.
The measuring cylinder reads 15 mL
